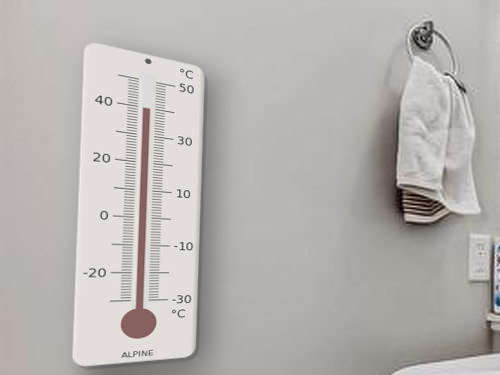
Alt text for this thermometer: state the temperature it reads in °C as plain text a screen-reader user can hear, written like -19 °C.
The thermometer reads 40 °C
